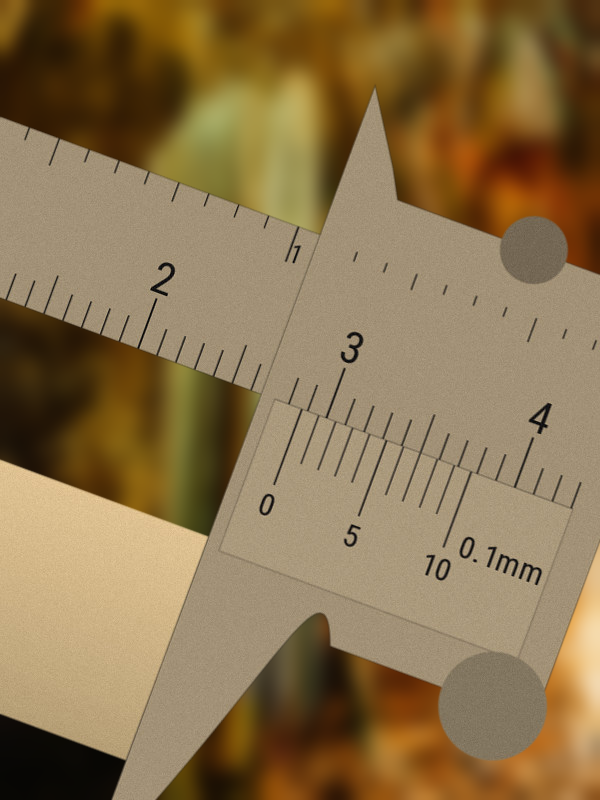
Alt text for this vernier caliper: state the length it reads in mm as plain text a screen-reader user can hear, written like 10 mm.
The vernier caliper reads 28.7 mm
